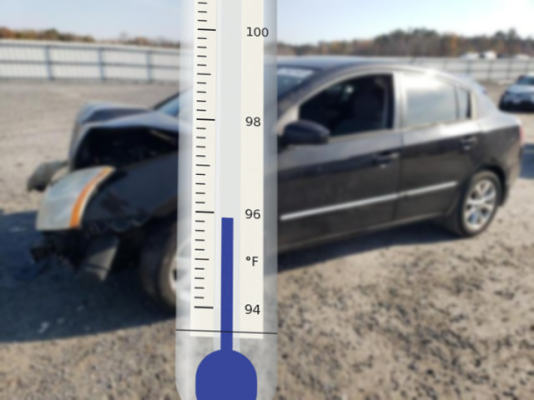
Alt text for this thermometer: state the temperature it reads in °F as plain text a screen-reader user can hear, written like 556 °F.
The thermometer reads 95.9 °F
